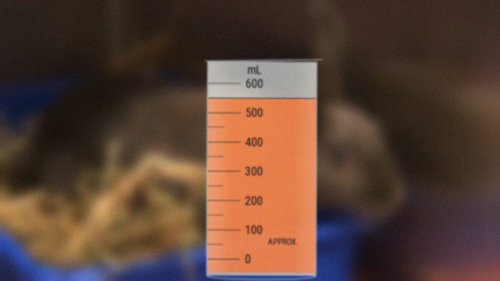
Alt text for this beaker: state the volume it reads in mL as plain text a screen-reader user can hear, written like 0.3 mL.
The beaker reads 550 mL
